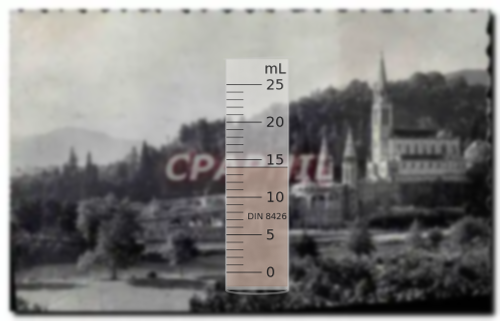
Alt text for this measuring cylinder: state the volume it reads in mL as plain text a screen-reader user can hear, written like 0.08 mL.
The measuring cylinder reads 14 mL
